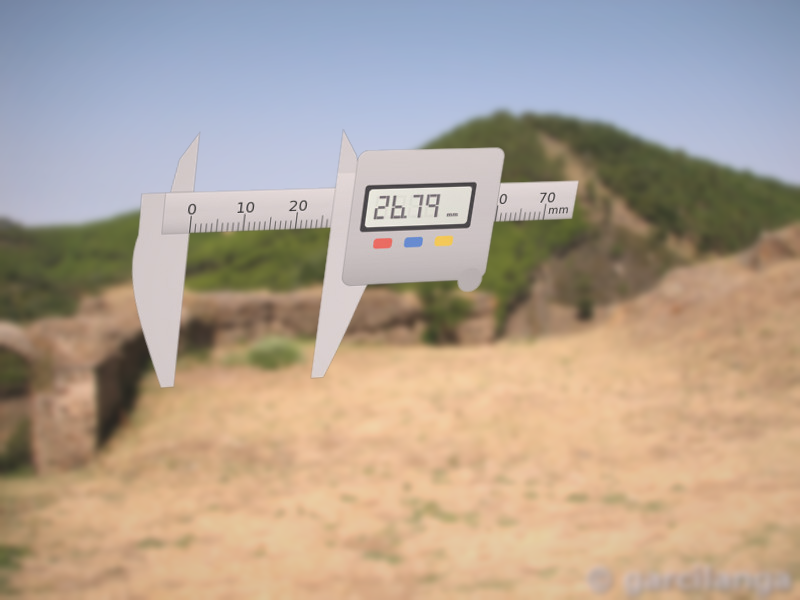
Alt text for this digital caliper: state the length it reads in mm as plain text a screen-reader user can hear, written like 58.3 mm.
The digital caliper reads 26.79 mm
